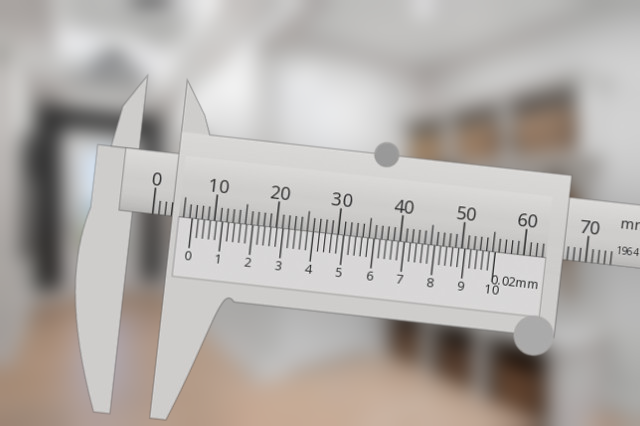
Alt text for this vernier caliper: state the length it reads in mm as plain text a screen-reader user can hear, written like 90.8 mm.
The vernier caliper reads 6.4 mm
